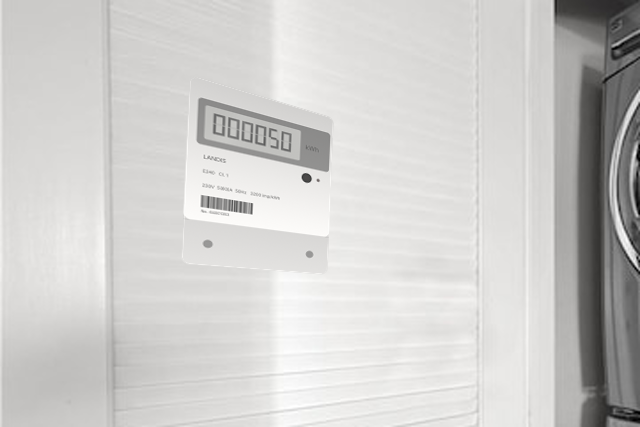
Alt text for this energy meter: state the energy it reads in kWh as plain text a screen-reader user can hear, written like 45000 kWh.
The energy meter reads 50 kWh
